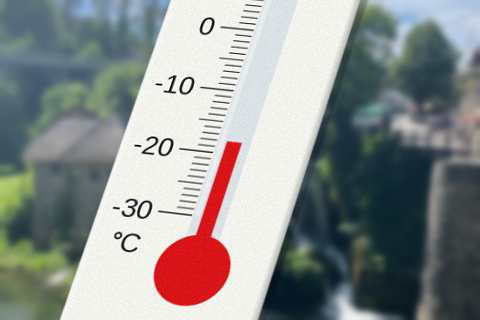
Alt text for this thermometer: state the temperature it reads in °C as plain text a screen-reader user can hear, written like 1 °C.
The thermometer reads -18 °C
